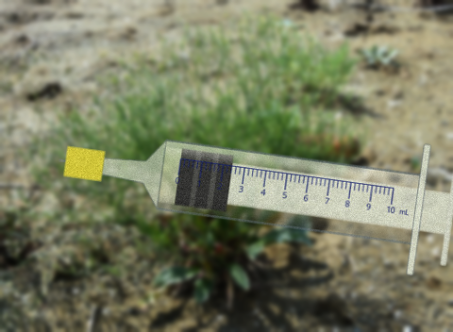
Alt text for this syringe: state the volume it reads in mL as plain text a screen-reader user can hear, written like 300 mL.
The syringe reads 0 mL
